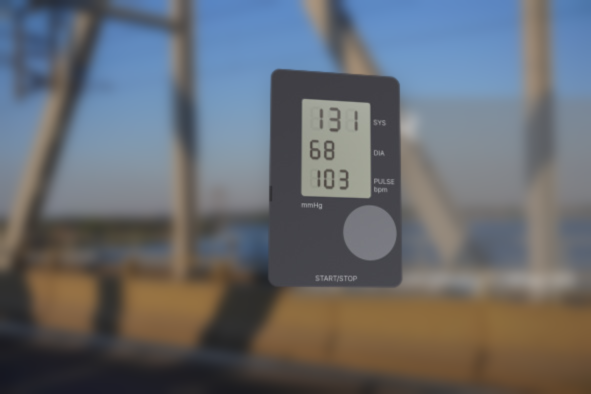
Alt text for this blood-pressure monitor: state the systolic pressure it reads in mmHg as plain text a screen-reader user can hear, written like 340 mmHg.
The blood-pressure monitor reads 131 mmHg
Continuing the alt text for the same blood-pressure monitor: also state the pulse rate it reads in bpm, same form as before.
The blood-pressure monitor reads 103 bpm
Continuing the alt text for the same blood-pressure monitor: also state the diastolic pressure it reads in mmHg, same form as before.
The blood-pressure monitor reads 68 mmHg
